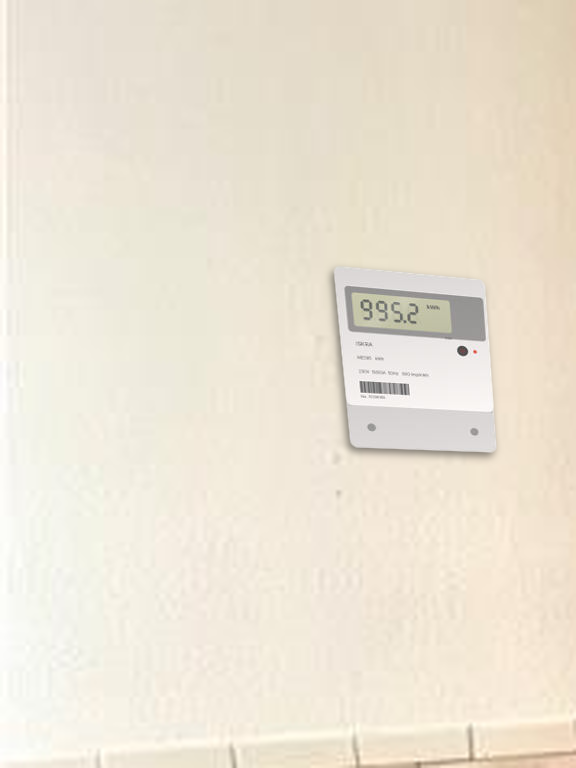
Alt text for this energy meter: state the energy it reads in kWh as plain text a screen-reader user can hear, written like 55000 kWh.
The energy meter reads 995.2 kWh
